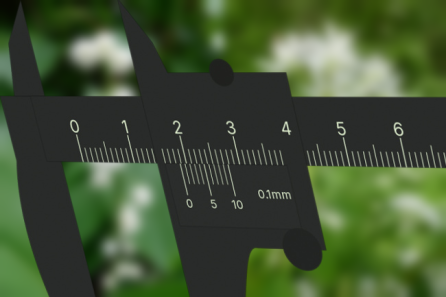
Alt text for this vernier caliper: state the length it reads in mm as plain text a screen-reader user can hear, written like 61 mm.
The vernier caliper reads 18.8 mm
